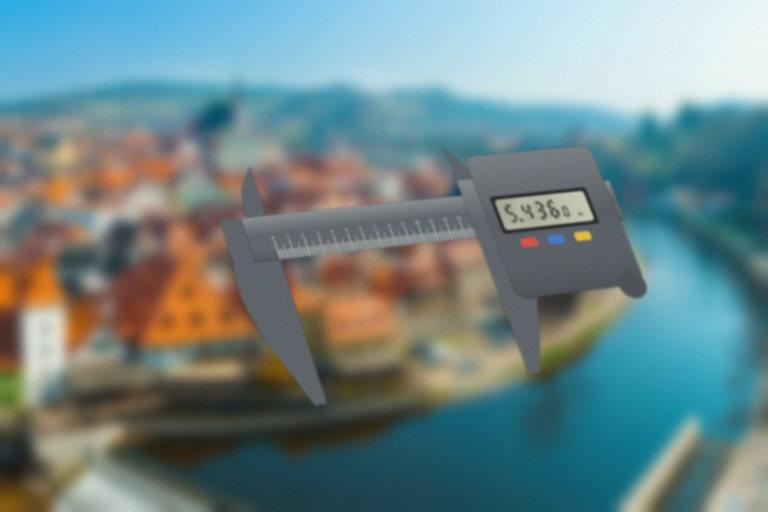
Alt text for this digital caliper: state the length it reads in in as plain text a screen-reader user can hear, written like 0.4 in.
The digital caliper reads 5.4360 in
